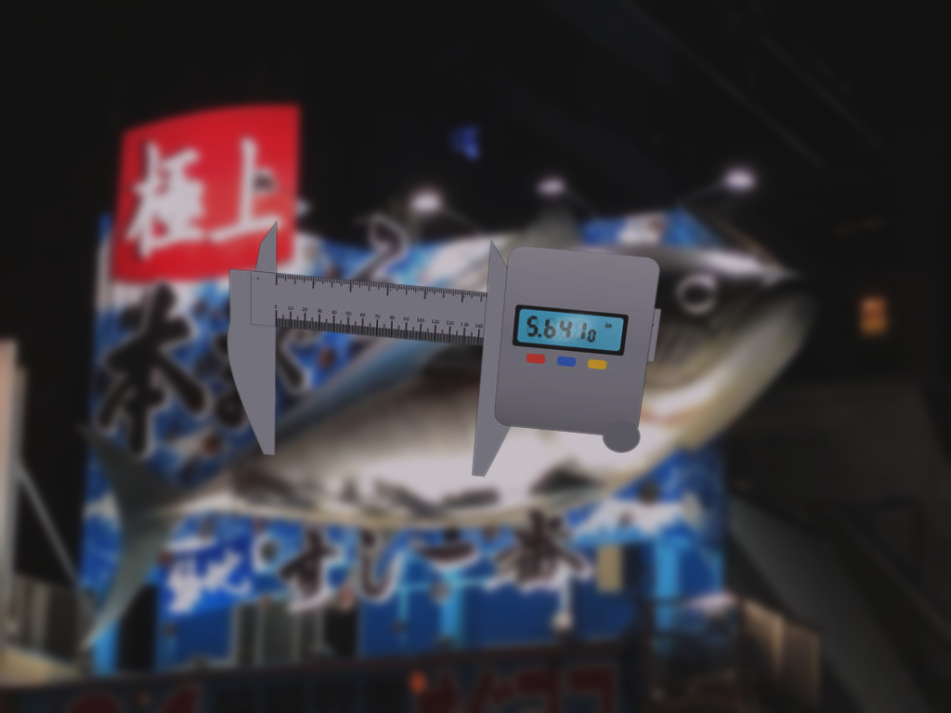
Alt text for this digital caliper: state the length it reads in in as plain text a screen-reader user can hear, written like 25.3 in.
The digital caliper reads 5.6410 in
